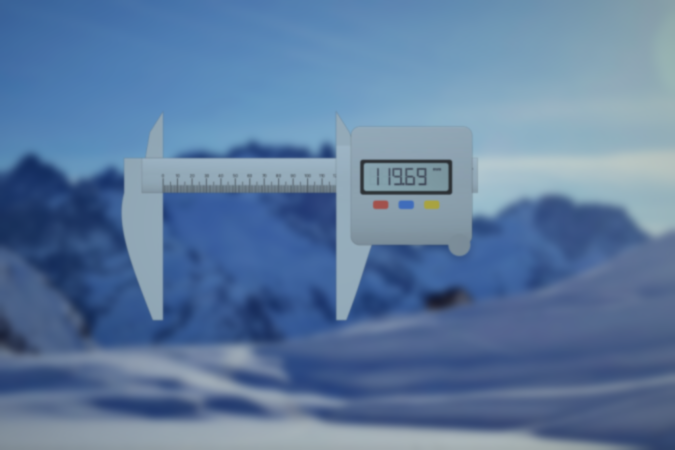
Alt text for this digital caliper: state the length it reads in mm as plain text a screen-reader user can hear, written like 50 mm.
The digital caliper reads 119.69 mm
